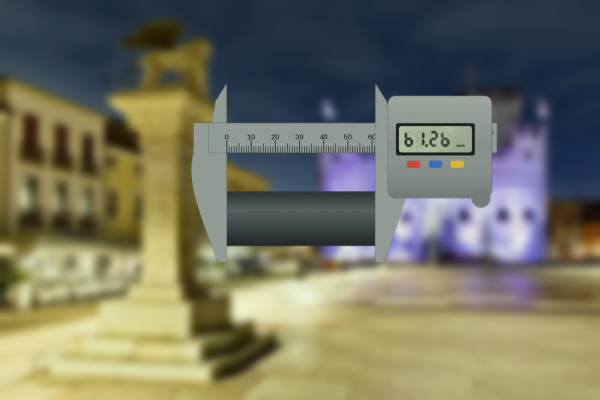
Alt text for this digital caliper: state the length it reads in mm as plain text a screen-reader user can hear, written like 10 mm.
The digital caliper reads 61.26 mm
